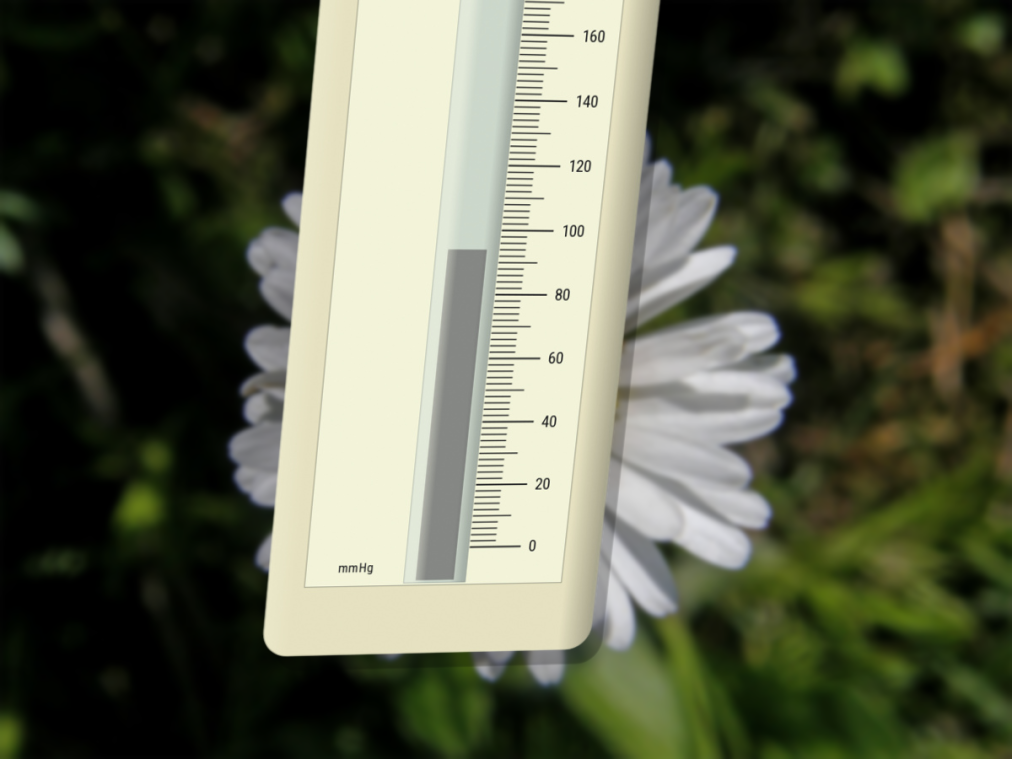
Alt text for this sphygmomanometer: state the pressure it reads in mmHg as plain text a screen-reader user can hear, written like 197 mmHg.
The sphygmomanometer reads 94 mmHg
